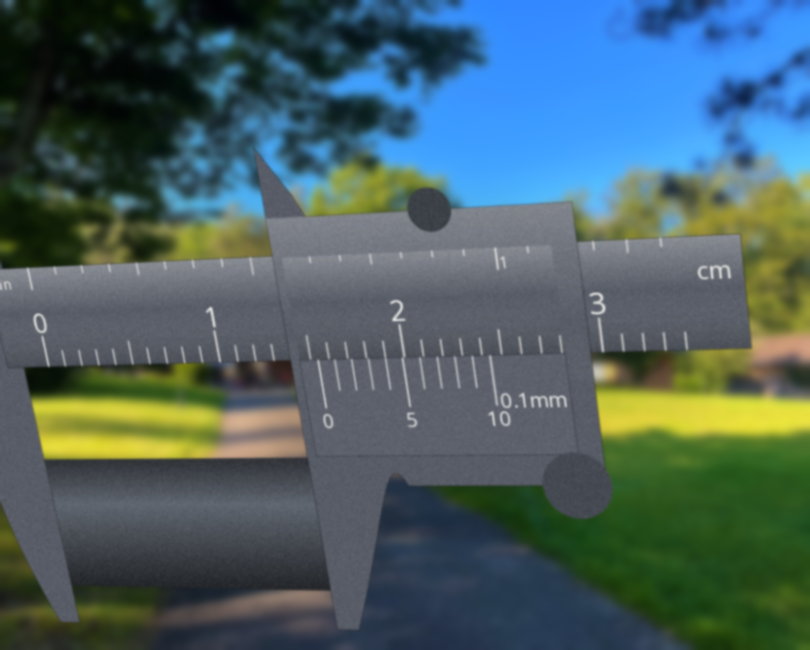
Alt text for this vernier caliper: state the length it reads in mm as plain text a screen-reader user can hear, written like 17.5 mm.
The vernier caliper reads 15.4 mm
